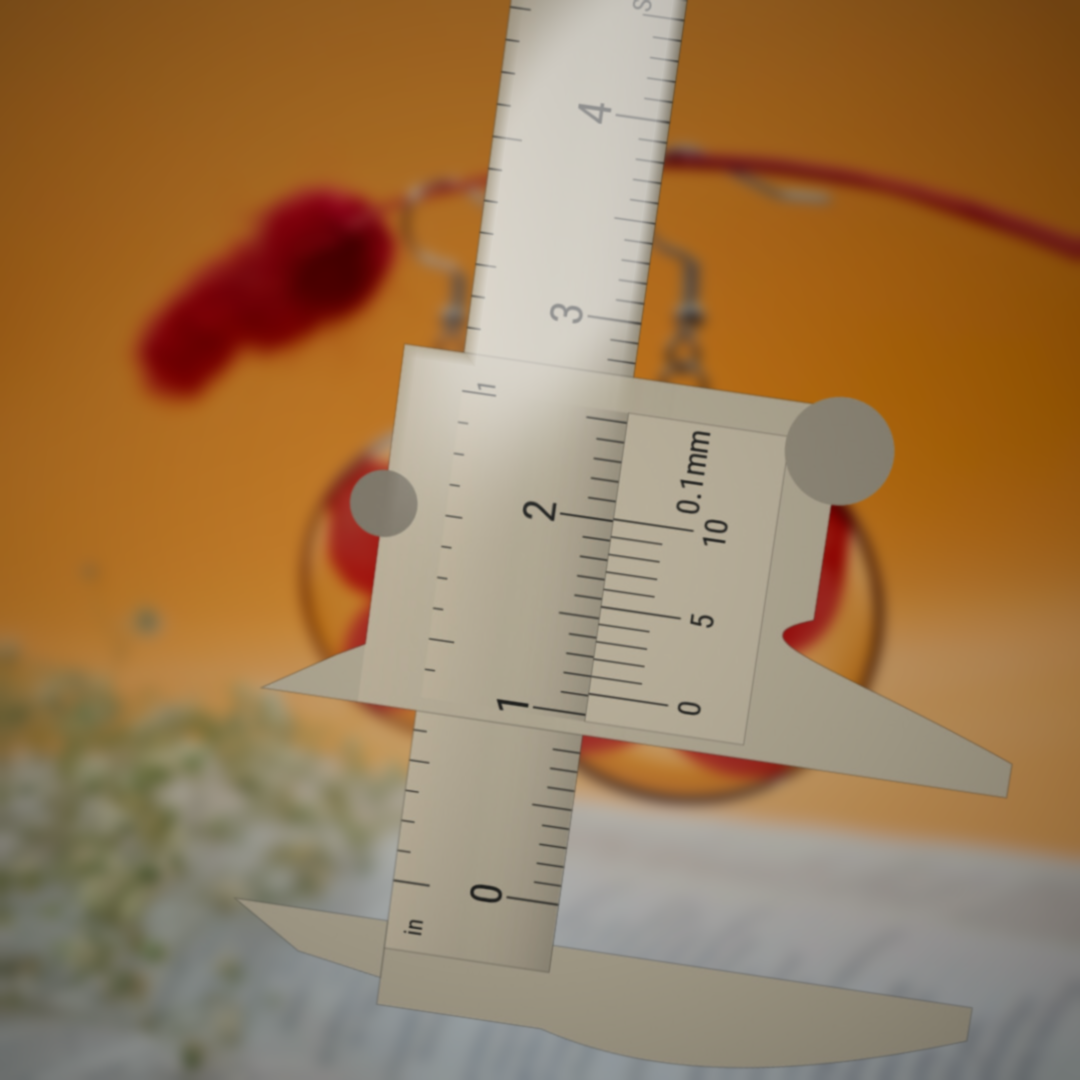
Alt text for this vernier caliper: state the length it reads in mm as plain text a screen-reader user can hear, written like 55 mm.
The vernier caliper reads 11.1 mm
